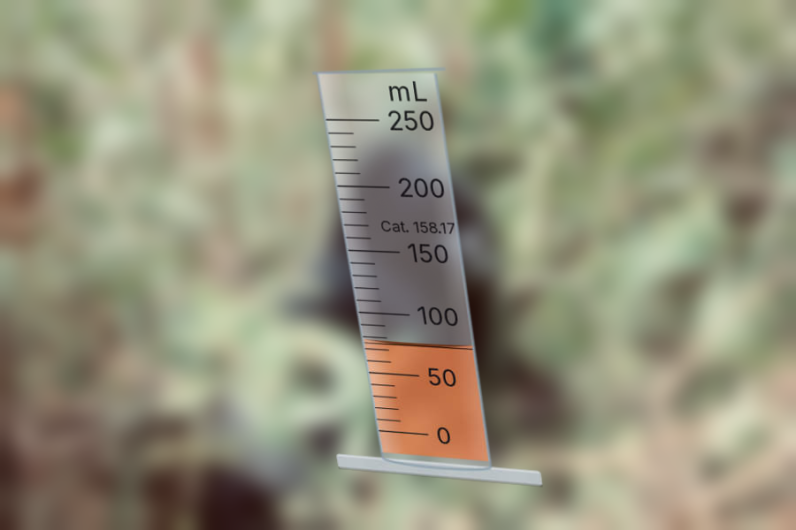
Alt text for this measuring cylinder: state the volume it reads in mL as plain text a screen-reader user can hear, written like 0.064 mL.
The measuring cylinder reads 75 mL
